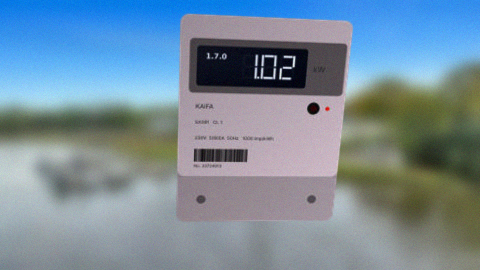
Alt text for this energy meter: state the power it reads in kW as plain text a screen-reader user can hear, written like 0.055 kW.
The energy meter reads 1.02 kW
